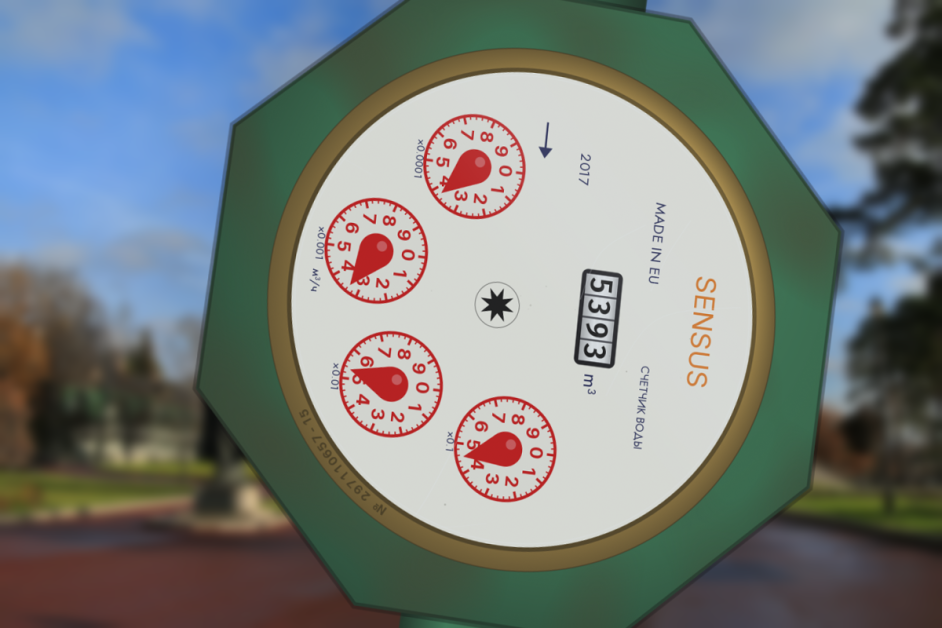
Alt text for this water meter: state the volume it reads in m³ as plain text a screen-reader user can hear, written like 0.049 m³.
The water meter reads 5393.4533 m³
